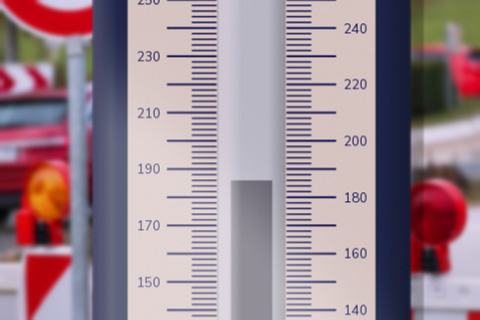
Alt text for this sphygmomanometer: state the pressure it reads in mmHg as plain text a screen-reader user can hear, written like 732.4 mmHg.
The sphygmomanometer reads 186 mmHg
